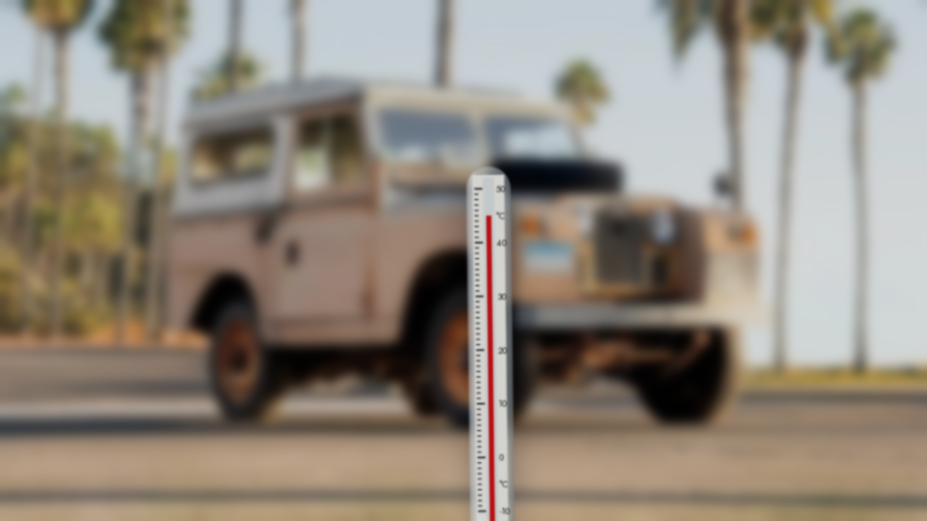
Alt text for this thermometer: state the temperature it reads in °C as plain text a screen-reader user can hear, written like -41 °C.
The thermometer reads 45 °C
